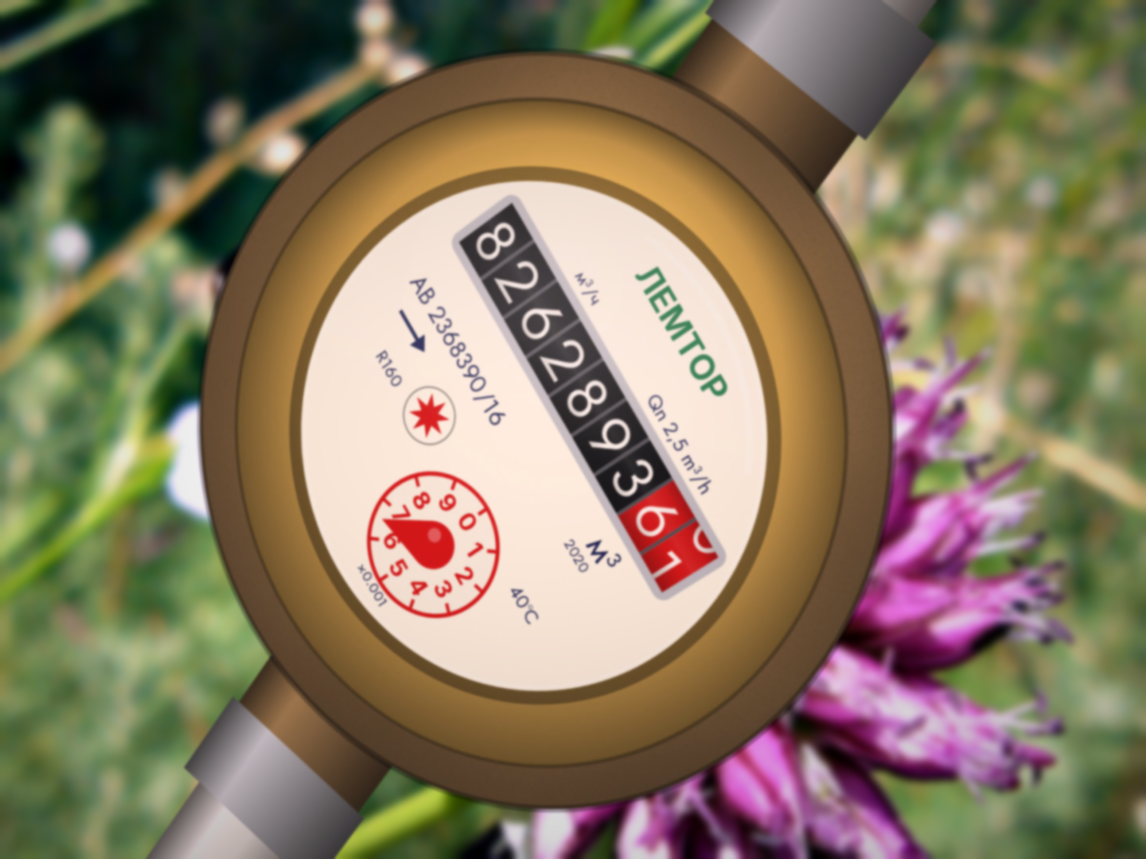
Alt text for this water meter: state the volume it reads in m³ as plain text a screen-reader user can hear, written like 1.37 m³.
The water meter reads 8262893.606 m³
